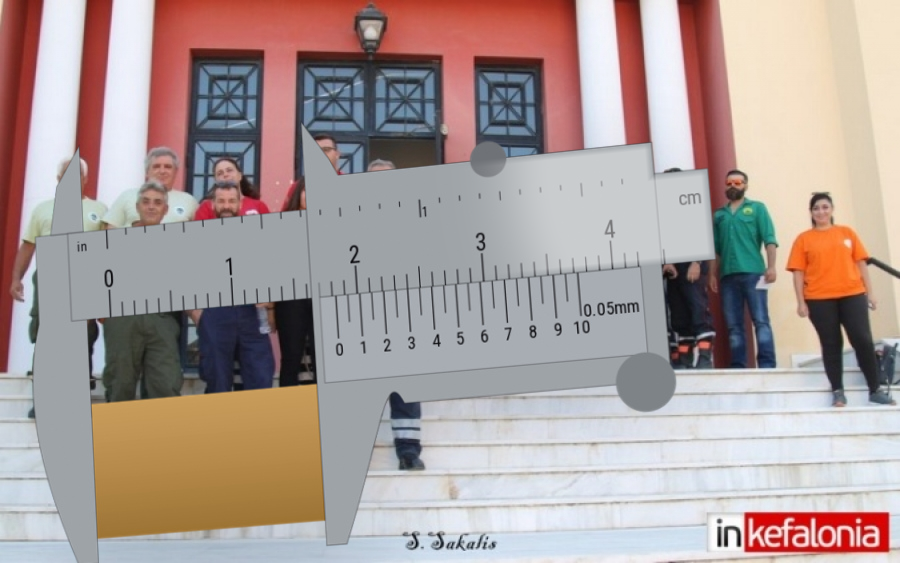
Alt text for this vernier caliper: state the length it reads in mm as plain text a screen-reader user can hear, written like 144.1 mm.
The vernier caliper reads 18.3 mm
